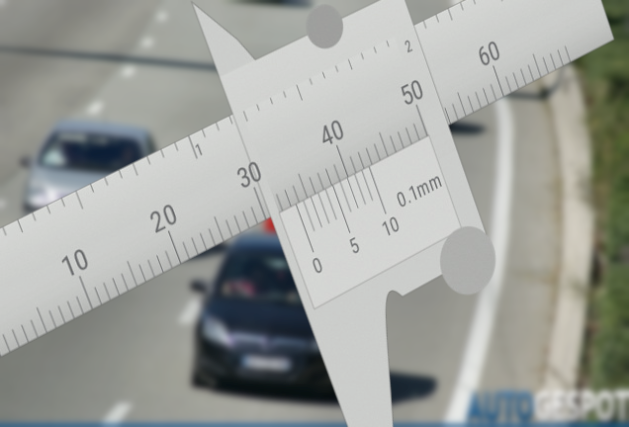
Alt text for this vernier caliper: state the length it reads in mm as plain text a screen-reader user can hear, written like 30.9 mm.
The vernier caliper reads 33.6 mm
